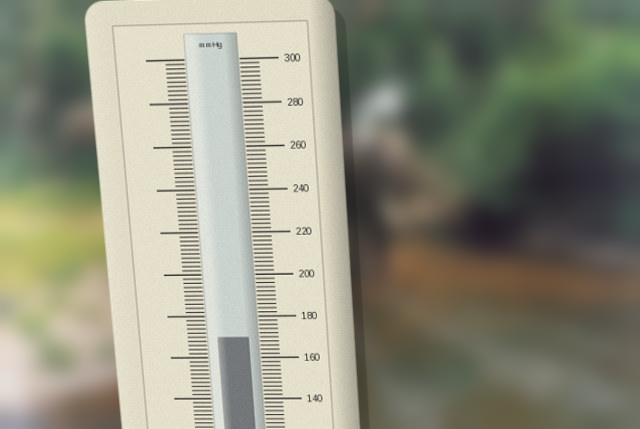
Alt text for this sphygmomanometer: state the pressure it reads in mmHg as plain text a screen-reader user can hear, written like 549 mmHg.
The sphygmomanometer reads 170 mmHg
